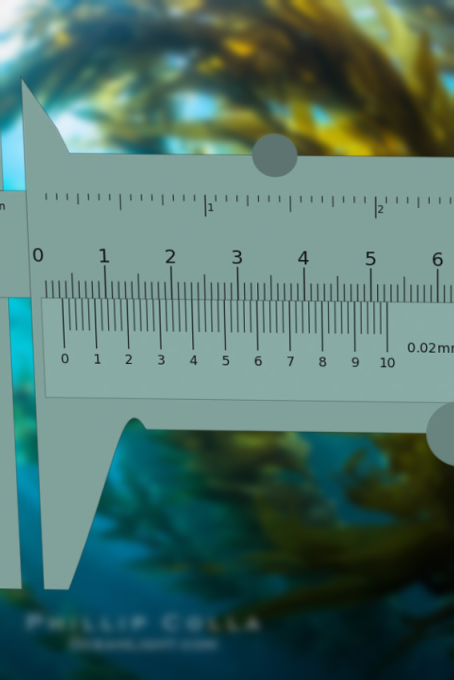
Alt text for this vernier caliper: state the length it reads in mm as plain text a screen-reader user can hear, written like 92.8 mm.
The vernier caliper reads 3.4 mm
